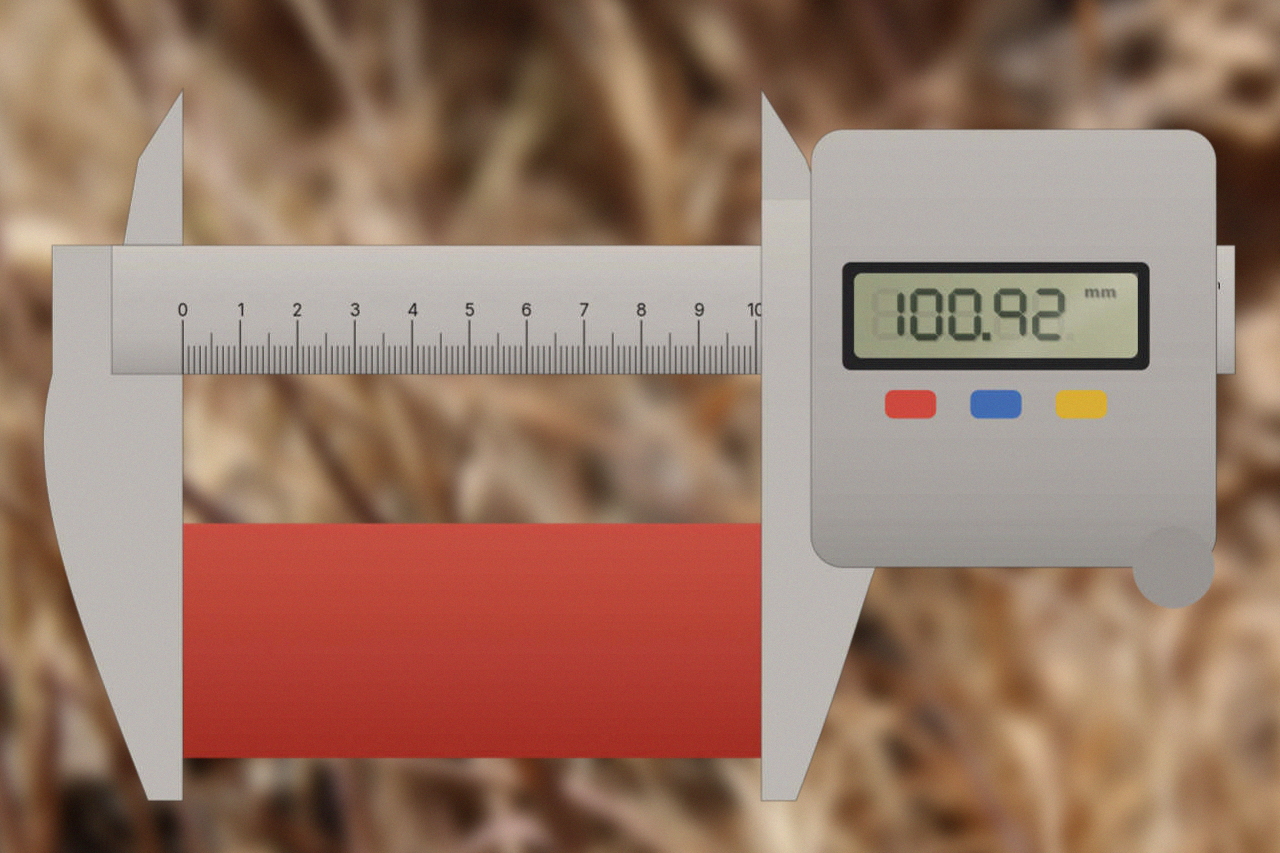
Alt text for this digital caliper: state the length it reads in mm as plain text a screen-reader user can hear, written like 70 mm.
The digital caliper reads 100.92 mm
